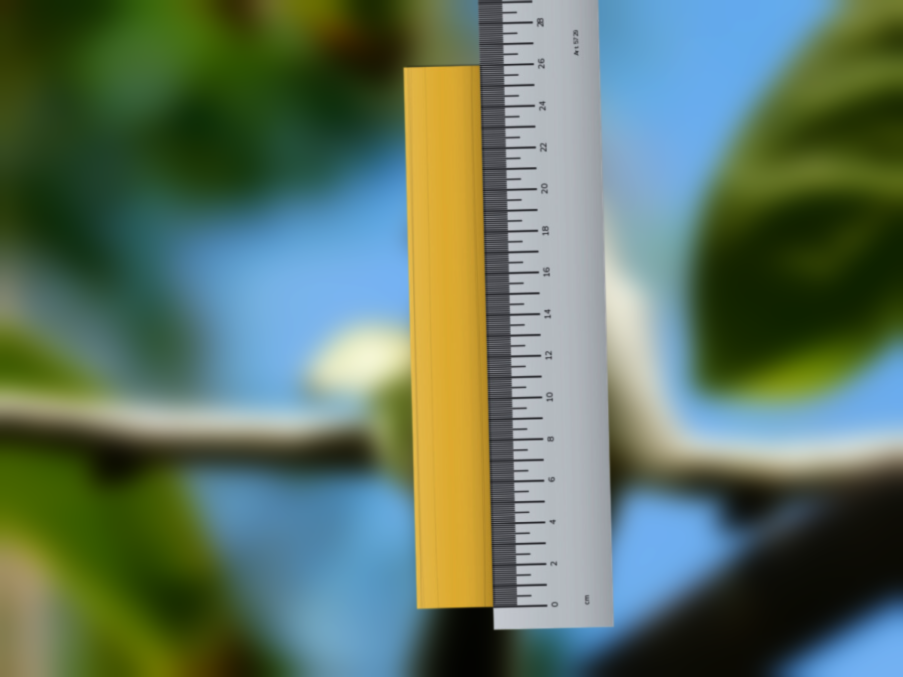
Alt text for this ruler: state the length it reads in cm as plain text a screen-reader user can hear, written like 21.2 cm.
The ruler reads 26 cm
